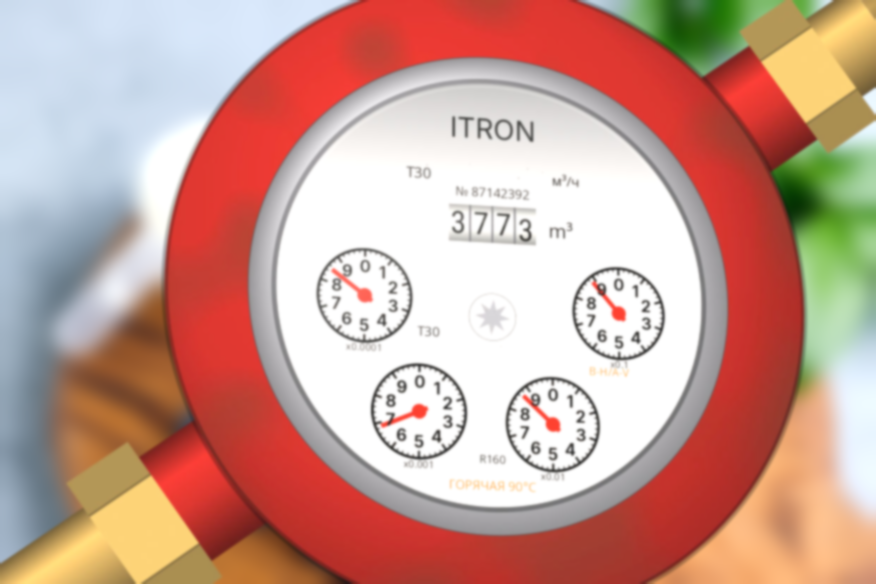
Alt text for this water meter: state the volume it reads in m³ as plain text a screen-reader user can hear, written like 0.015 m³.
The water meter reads 3772.8868 m³
